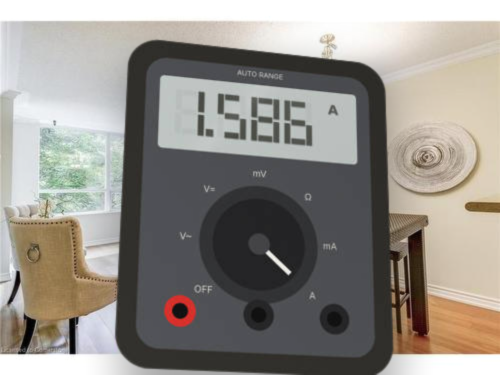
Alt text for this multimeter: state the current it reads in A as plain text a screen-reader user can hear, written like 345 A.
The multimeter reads 1.586 A
